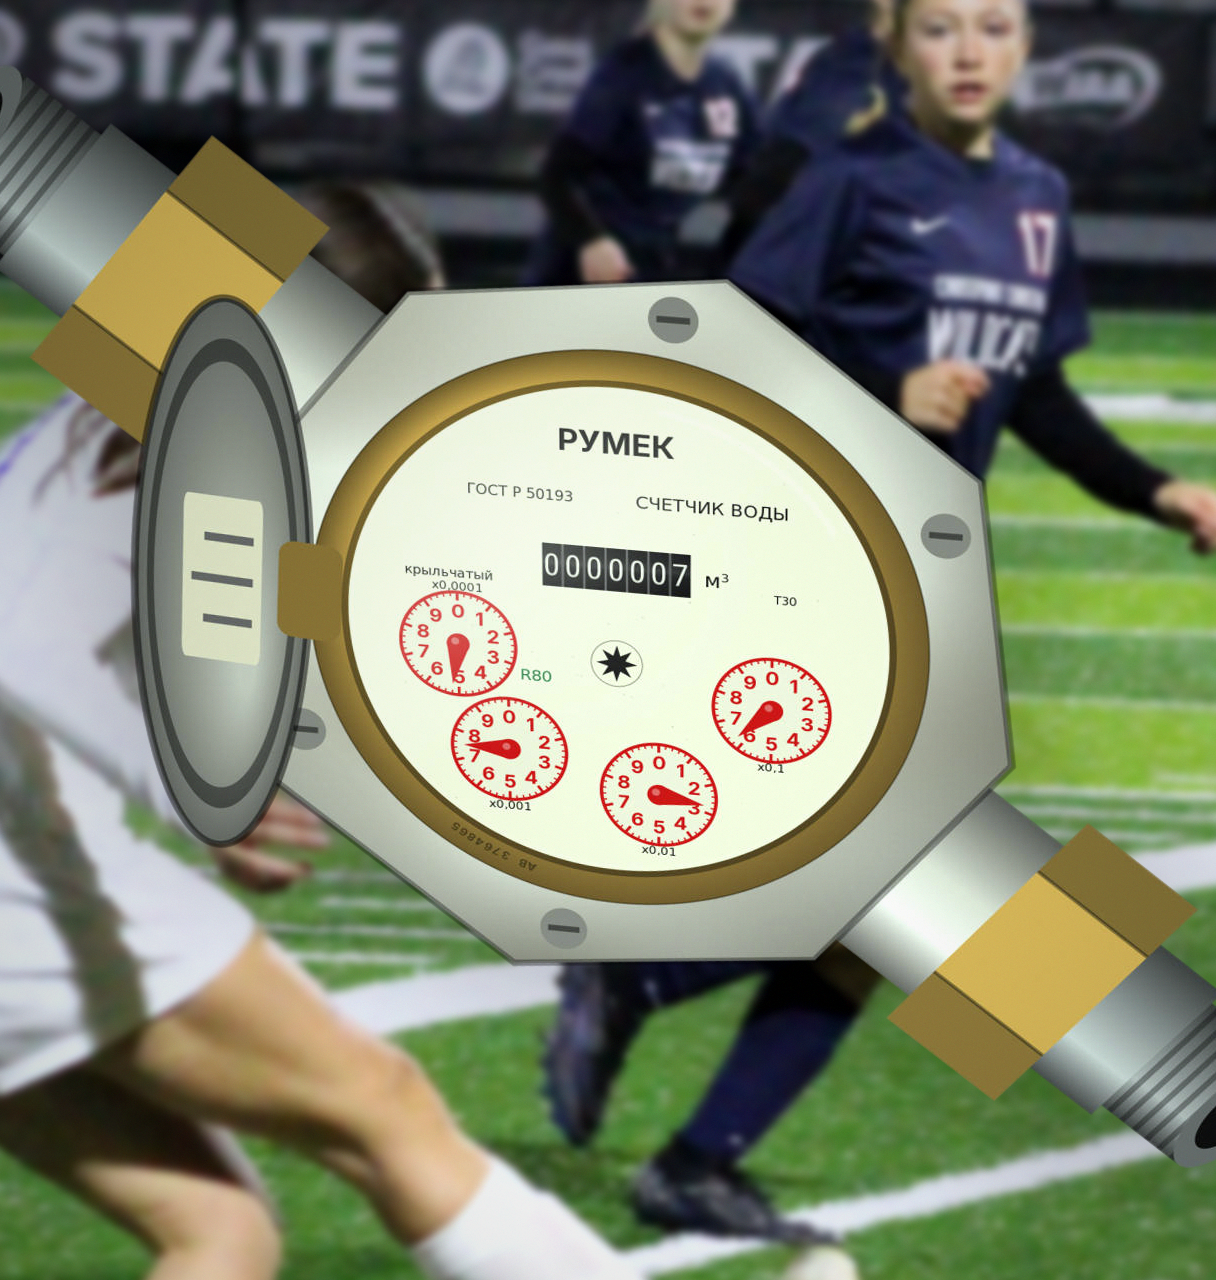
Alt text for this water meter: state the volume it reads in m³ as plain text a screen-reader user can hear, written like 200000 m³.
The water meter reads 7.6275 m³
